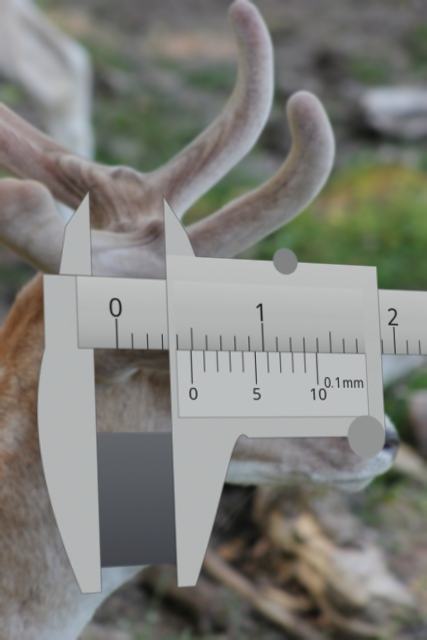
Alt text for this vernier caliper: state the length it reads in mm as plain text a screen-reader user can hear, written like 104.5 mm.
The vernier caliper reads 4.9 mm
